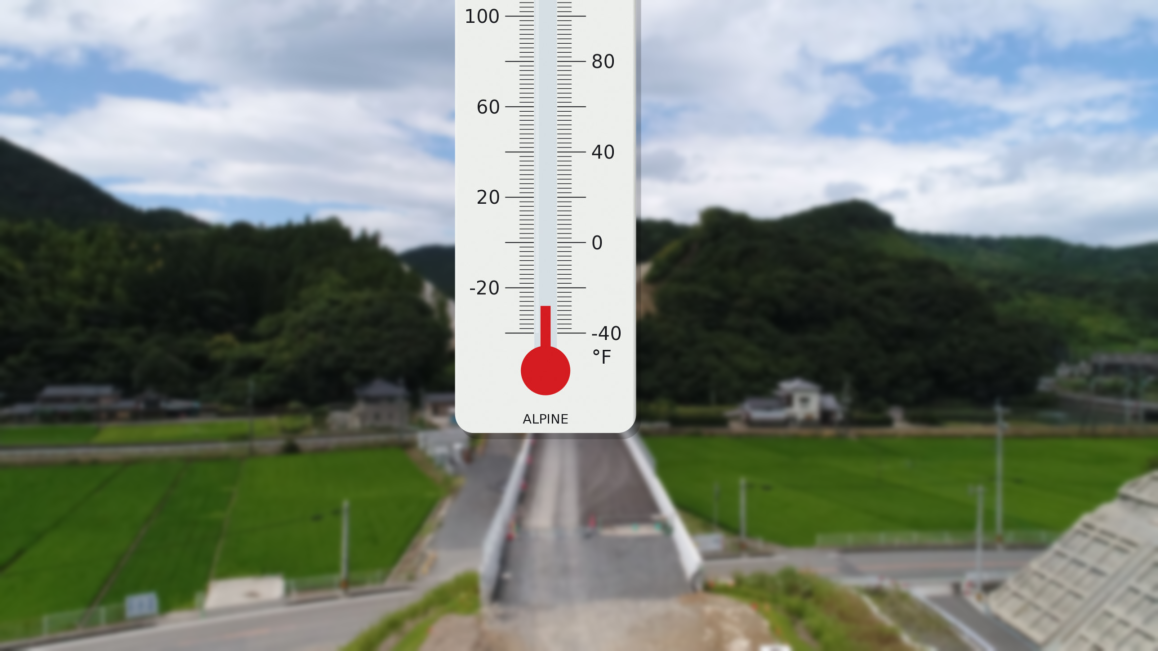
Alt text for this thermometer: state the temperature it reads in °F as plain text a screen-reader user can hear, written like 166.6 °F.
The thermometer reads -28 °F
